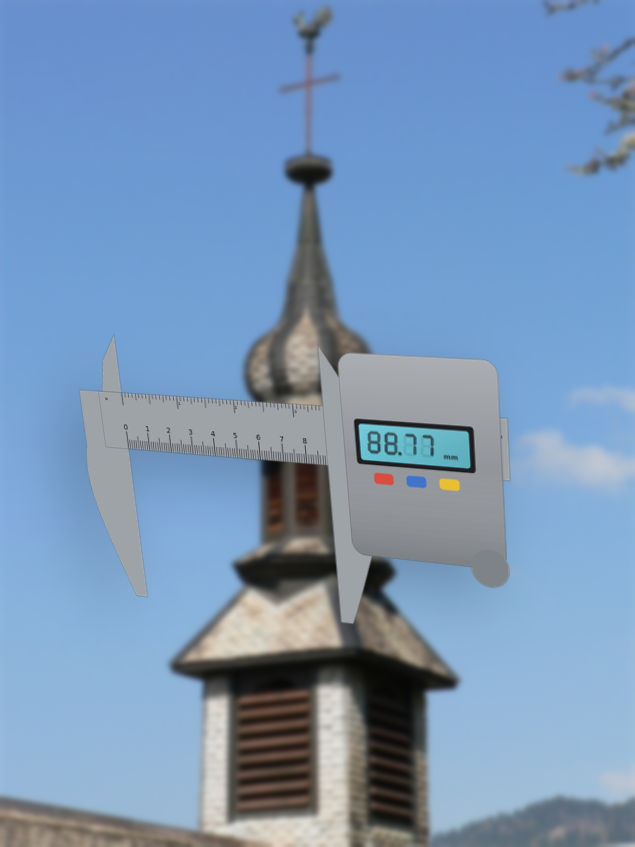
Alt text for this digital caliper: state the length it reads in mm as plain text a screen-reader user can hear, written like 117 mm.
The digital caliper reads 88.77 mm
